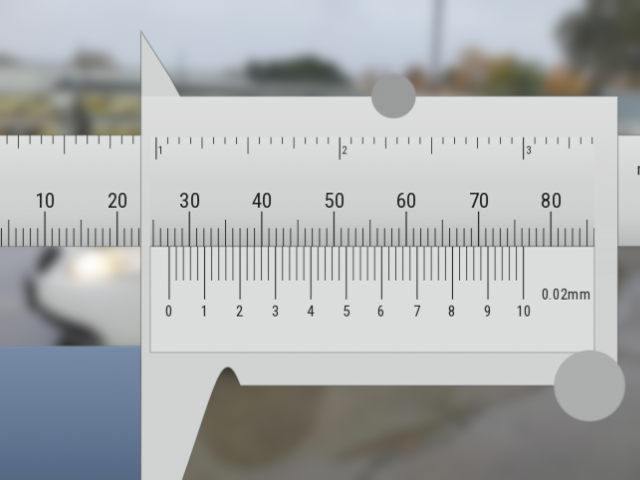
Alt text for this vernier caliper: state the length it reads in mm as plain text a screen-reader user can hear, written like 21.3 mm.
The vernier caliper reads 27.2 mm
